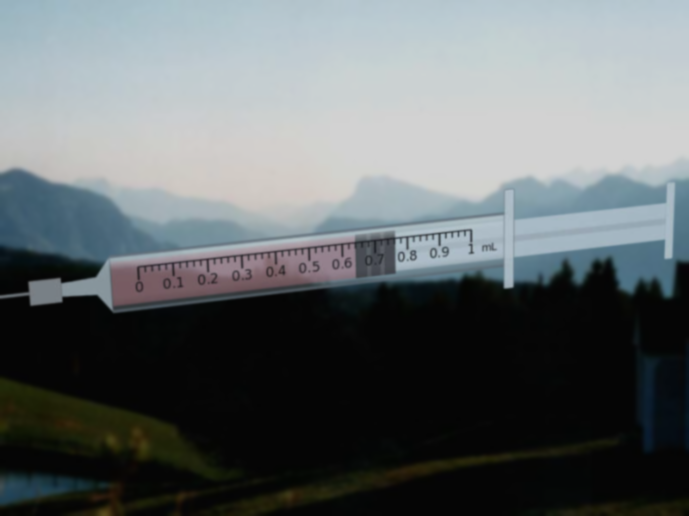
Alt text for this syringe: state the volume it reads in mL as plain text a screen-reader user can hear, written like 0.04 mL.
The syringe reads 0.64 mL
